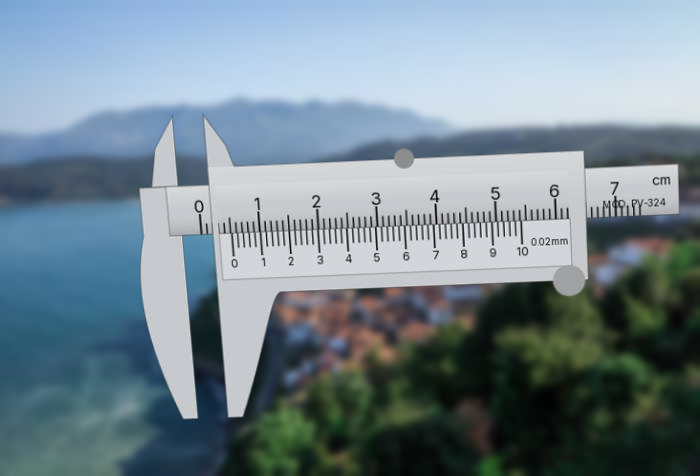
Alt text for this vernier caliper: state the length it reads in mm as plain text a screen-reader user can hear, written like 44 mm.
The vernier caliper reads 5.2 mm
